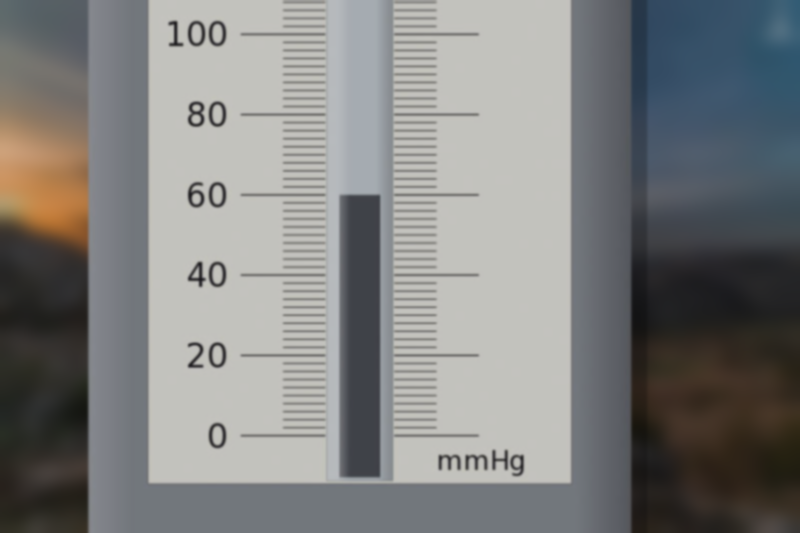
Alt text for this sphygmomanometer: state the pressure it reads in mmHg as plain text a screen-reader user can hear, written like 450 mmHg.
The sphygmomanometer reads 60 mmHg
